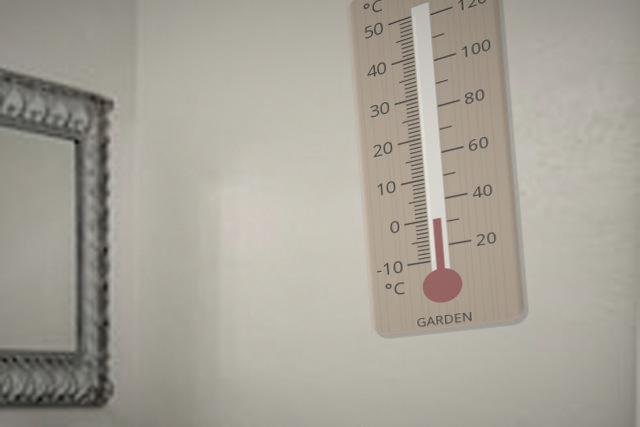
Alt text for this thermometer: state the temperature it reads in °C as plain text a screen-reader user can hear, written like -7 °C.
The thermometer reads 0 °C
